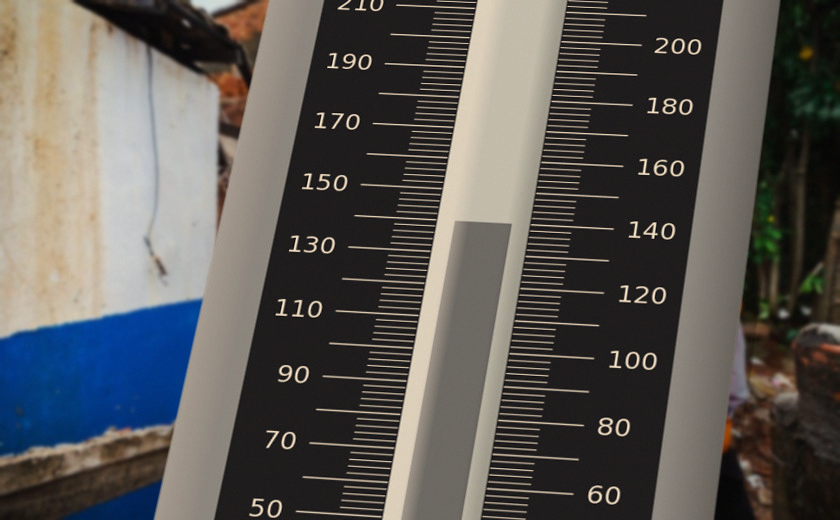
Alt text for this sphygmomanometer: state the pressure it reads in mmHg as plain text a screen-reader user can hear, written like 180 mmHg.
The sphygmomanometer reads 140 mmHg
